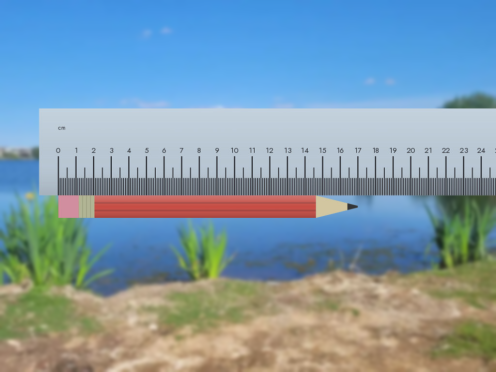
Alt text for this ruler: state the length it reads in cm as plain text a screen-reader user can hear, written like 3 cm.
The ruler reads 17 cm
